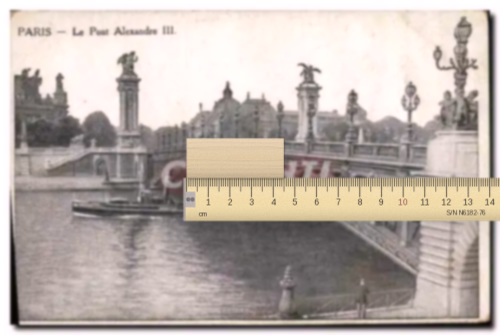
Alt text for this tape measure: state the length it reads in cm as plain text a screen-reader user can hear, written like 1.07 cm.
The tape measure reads 4.5 cm
